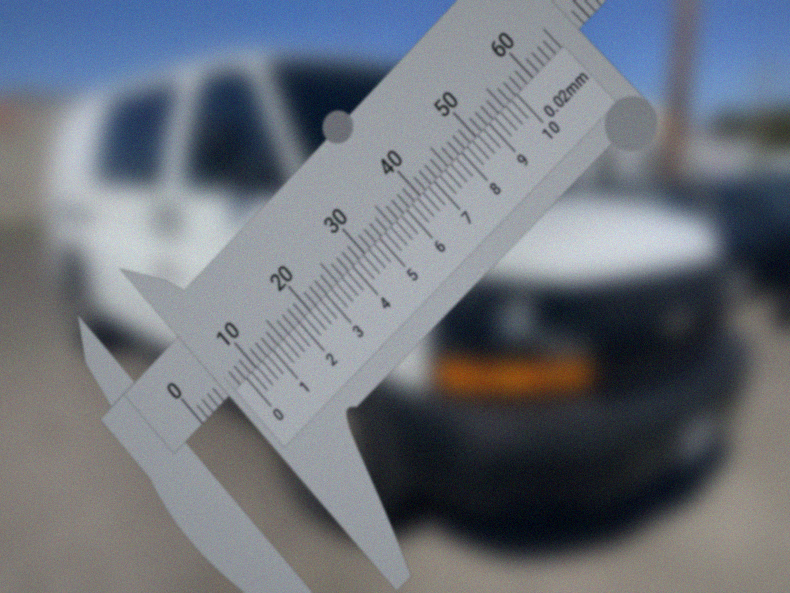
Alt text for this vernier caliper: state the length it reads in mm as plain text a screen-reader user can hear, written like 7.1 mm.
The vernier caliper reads 8.2 mm
